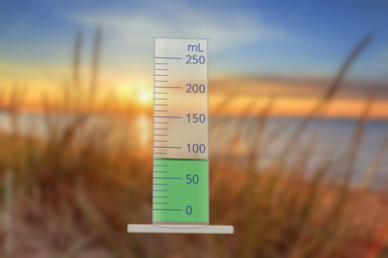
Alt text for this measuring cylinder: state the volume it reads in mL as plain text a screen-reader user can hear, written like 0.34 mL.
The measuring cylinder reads 80 mL
